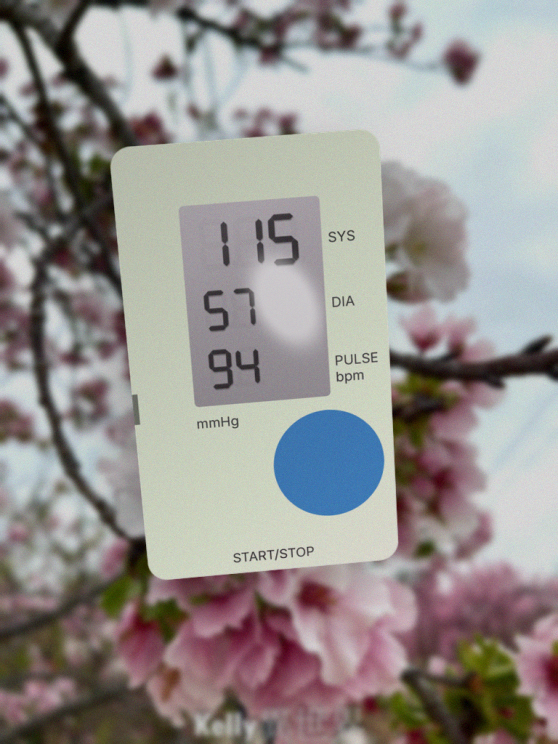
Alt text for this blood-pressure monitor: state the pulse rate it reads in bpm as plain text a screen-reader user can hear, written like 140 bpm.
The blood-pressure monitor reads 94 bpm
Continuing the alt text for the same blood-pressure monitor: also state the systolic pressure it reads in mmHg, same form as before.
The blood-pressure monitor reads 115 mmHg
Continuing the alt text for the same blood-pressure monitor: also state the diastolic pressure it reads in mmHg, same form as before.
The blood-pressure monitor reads 57 mmHg
